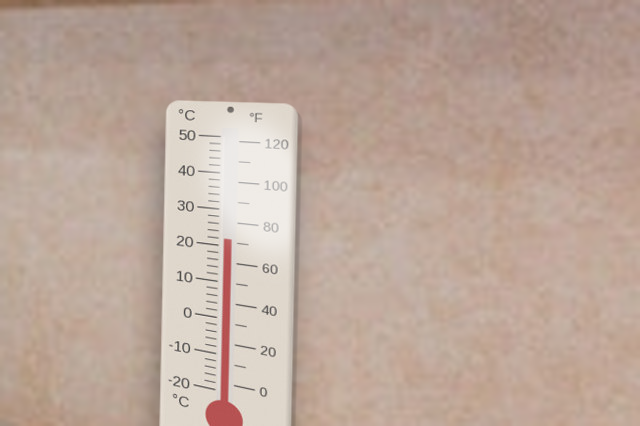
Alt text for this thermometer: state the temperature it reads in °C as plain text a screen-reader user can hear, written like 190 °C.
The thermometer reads 22 °C
